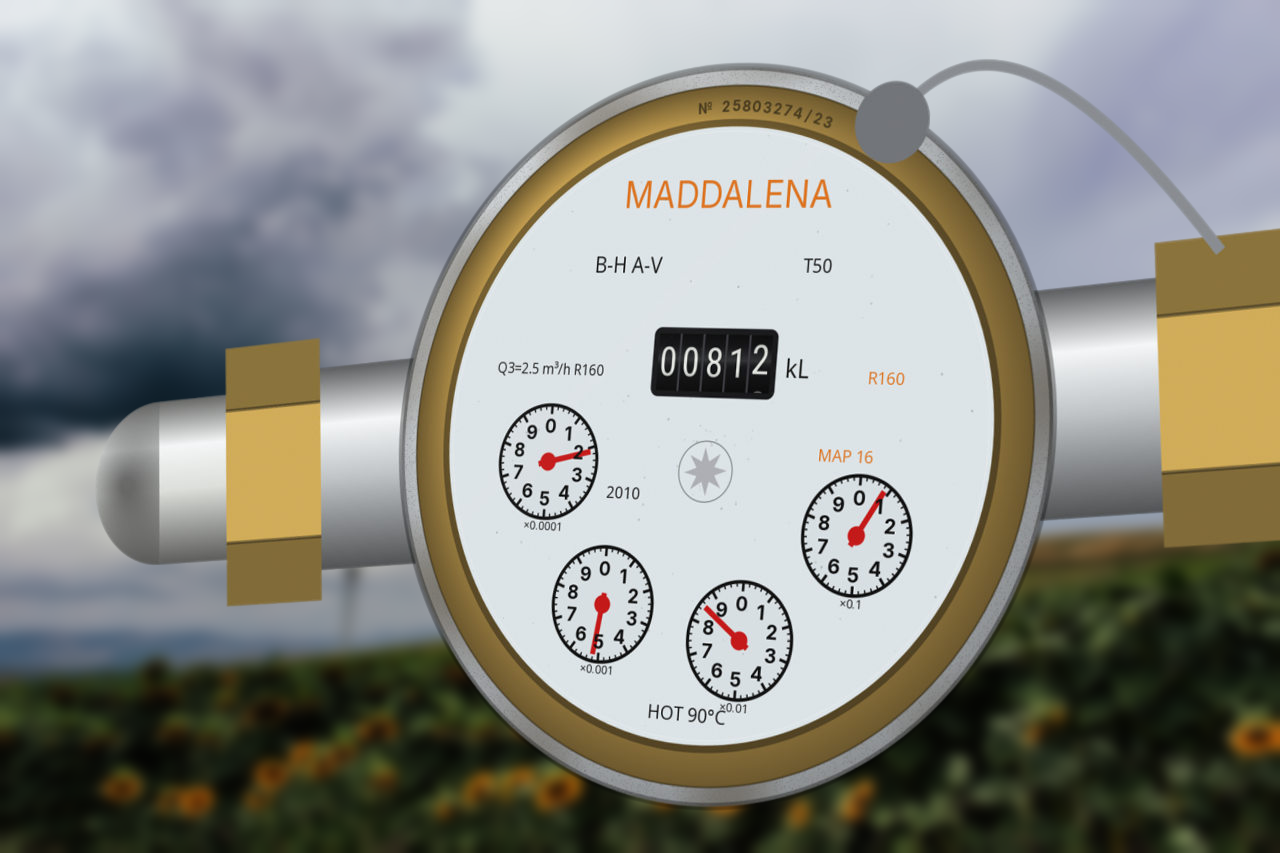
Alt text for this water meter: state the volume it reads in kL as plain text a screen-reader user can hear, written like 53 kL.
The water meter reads 812.0852 kL
